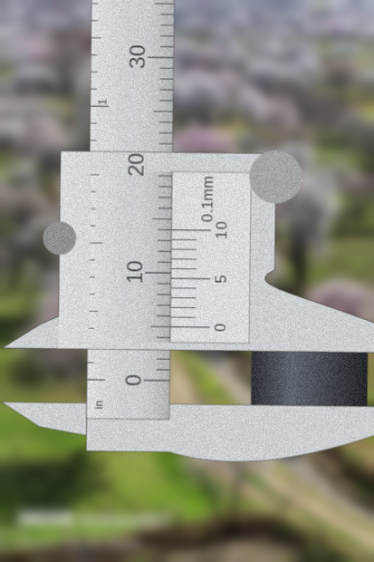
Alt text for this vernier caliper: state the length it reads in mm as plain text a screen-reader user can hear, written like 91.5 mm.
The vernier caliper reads 5.0 mm
